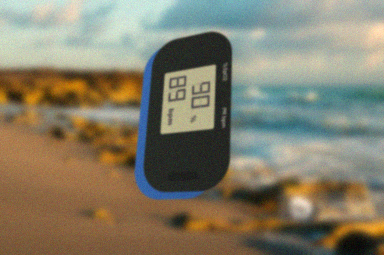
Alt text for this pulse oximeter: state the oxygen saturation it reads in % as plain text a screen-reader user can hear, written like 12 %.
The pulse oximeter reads 90 %
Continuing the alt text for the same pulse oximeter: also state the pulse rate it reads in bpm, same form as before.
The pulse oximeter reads 89 bpm
